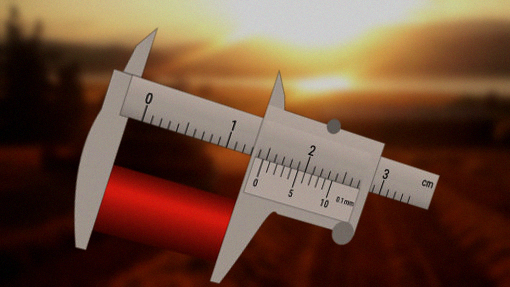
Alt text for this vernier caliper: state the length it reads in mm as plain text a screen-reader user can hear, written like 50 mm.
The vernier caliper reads 14.6 mm
